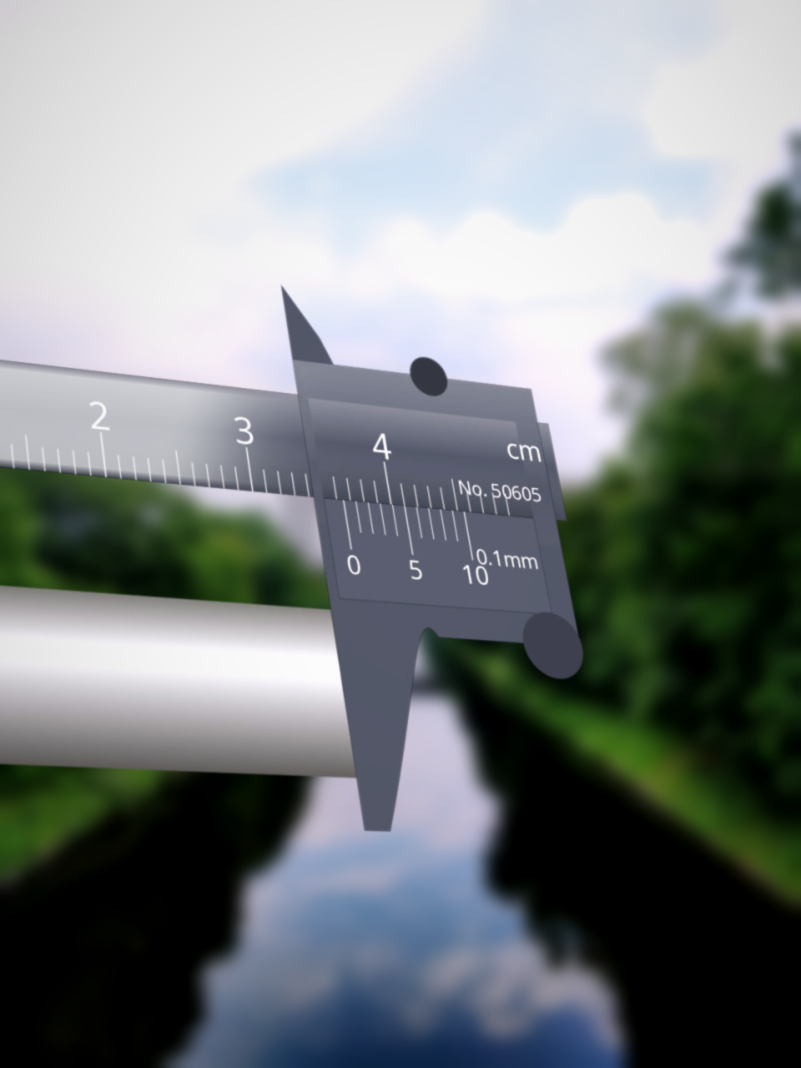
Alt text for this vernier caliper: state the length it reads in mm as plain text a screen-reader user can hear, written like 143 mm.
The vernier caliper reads 36.5 mm
